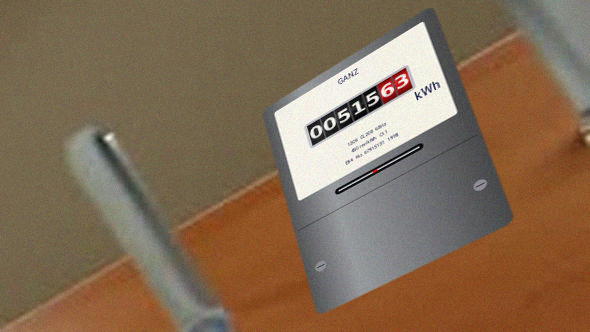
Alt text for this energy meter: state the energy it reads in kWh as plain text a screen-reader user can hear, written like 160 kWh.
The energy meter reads 515.63 kWh
